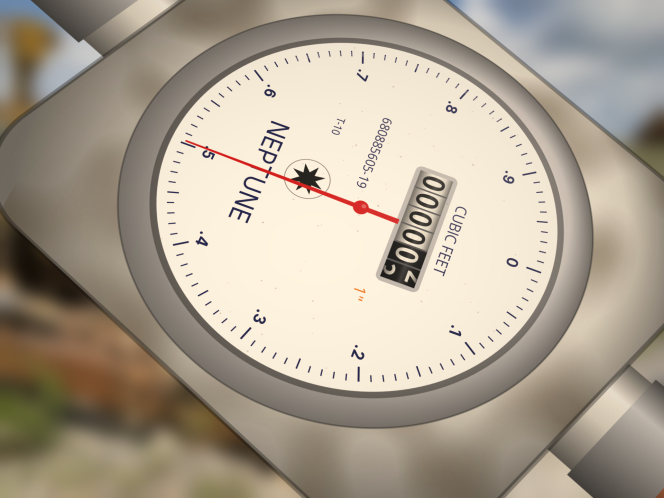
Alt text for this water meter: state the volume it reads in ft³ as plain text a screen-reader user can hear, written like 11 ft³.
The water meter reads 2.50 ft³
